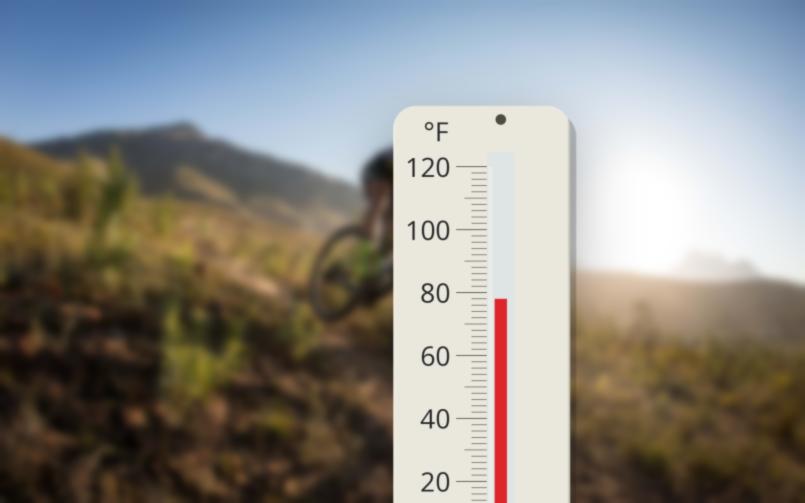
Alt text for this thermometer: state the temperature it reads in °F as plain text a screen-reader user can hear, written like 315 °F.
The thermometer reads 78 °F
